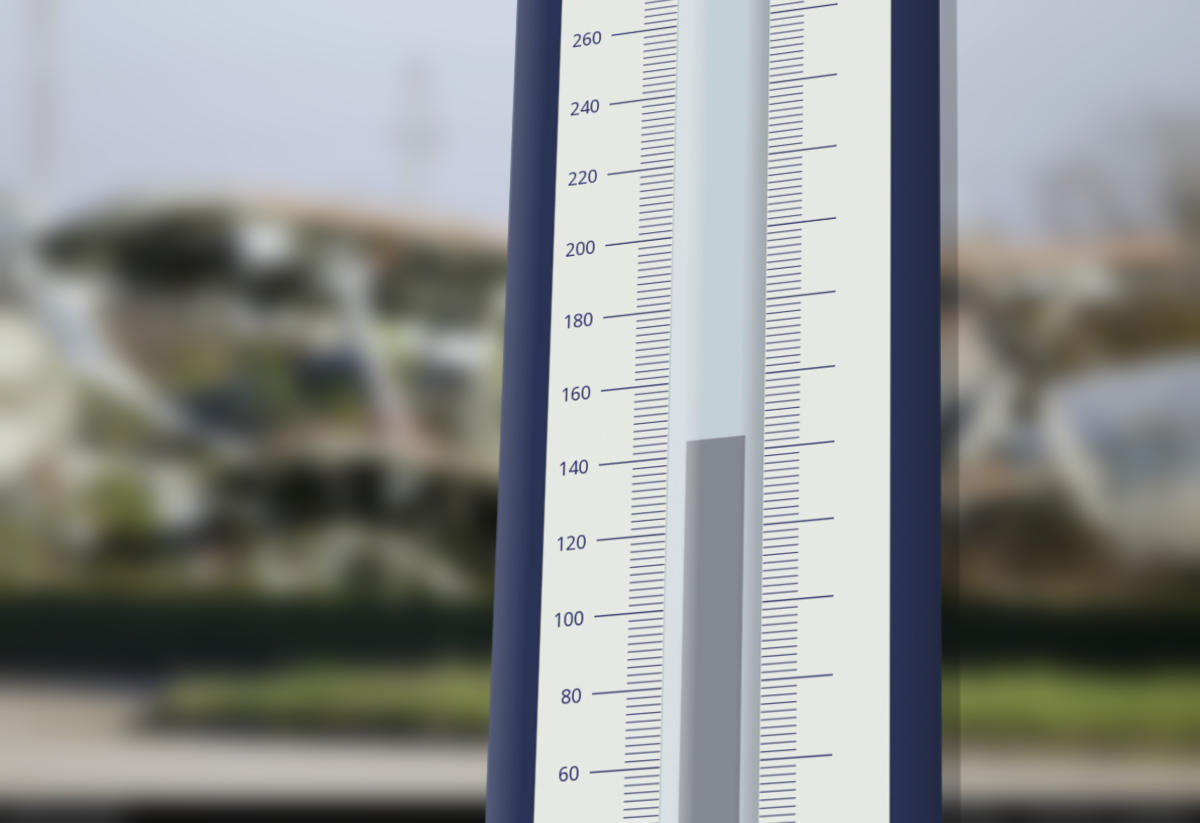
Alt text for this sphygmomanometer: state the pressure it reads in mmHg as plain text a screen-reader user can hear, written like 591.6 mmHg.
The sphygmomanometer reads 144 mmHg
